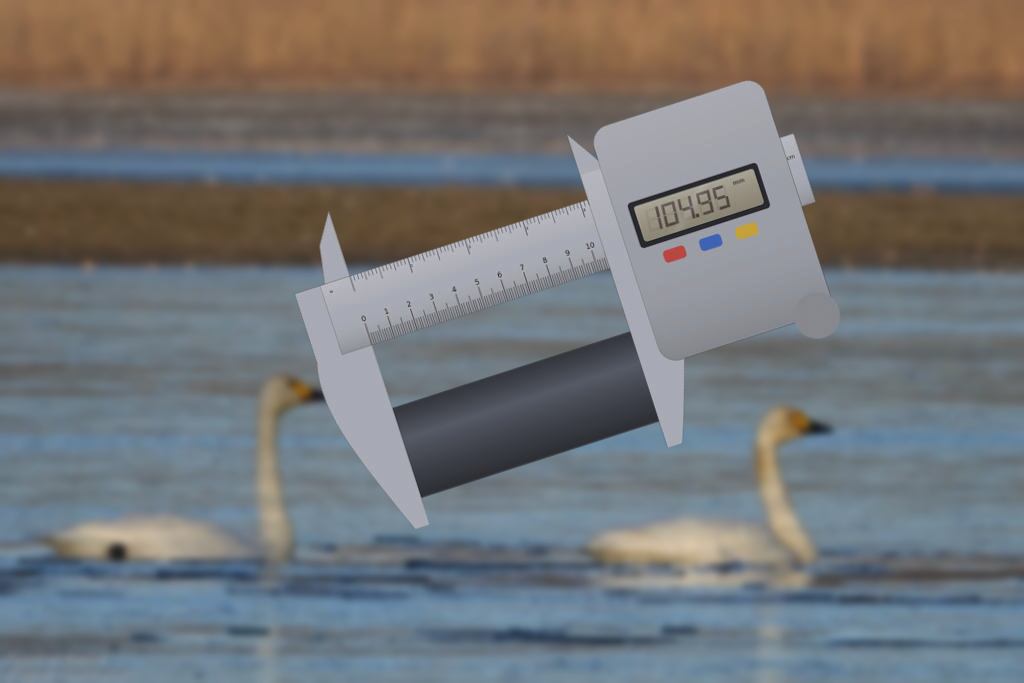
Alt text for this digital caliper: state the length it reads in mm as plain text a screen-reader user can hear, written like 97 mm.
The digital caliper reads 104.95 mm
